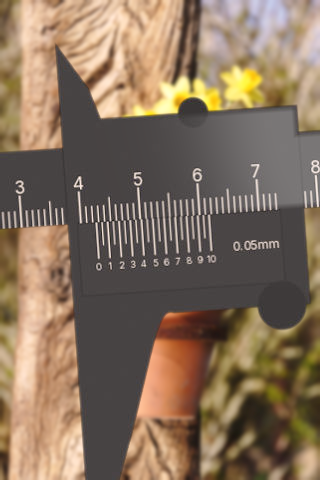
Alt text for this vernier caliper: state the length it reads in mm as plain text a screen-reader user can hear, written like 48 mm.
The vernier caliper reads 42.6 mm
